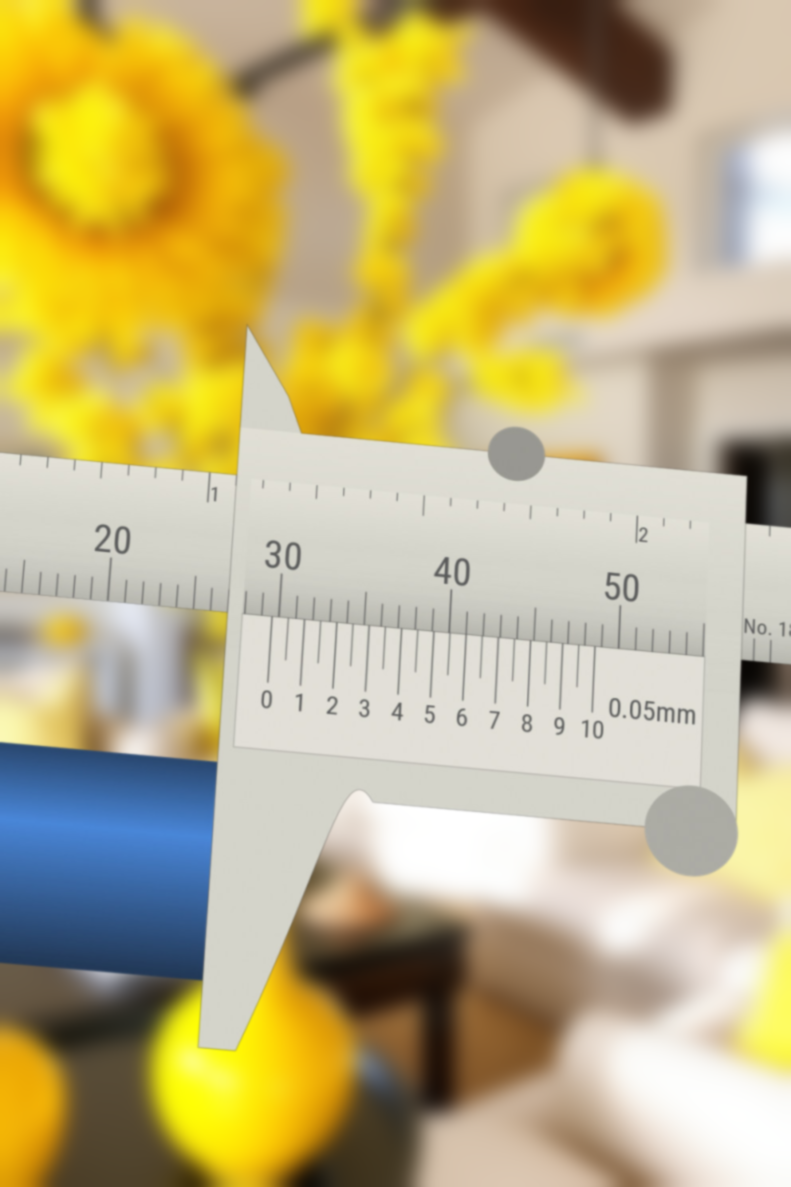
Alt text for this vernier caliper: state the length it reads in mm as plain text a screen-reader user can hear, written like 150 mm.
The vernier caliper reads 29.6 mm
